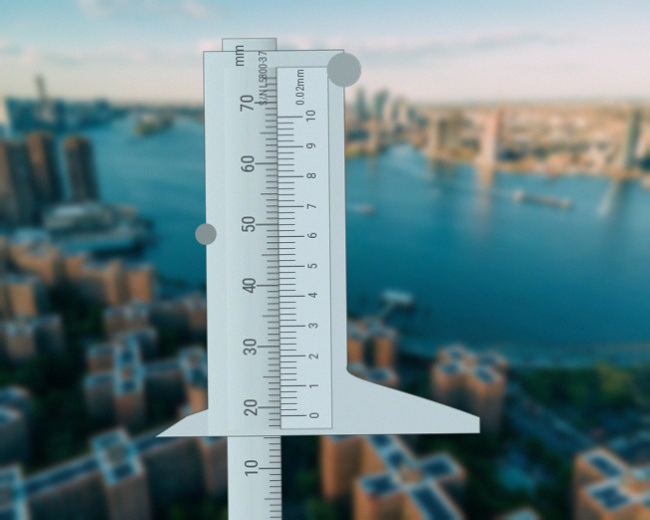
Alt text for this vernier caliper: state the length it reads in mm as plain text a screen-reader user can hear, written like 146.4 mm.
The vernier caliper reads 18.6 mm
